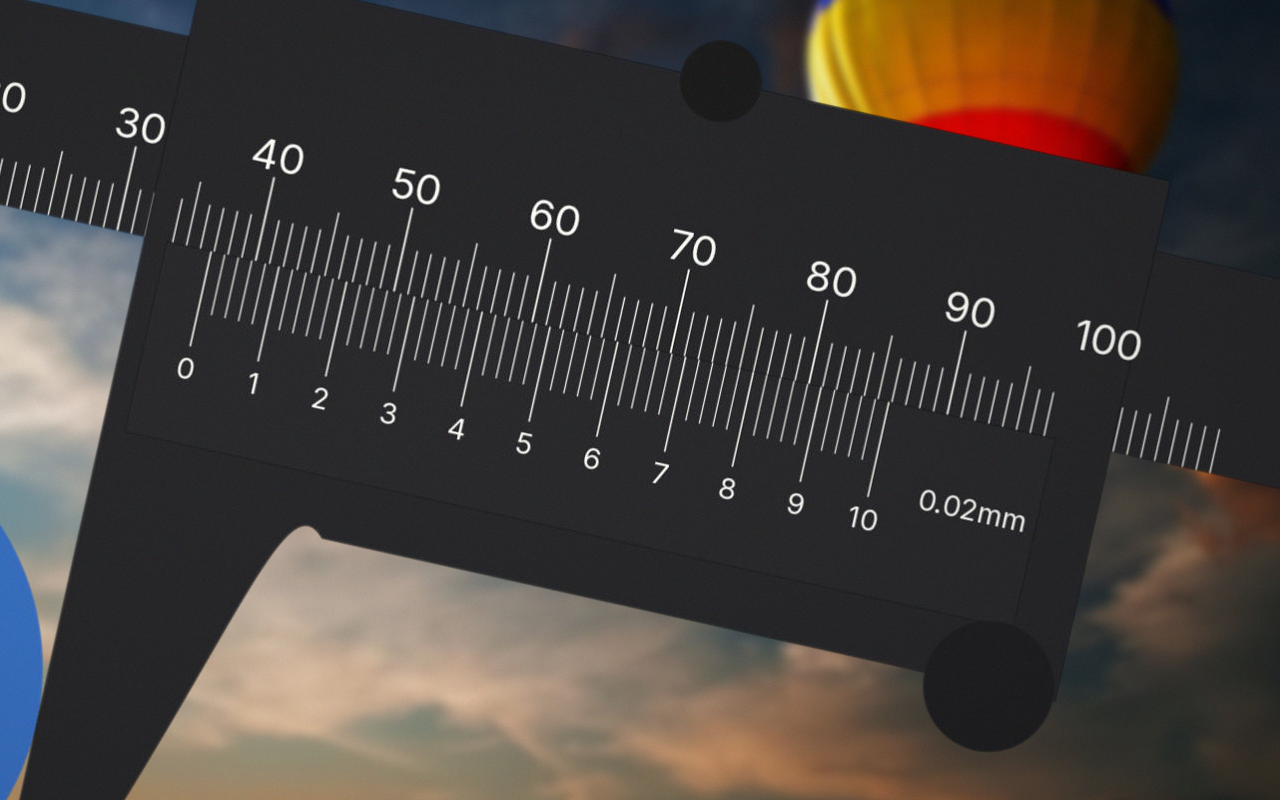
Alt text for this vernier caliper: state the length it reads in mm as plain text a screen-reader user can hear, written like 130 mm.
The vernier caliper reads 36.8 mm
